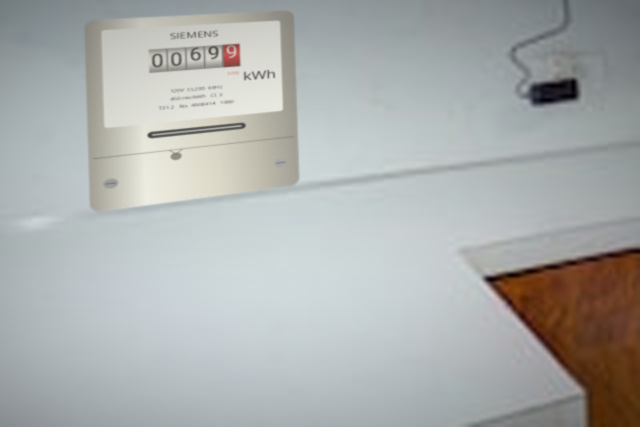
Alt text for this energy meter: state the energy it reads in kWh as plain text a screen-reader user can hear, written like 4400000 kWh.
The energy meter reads 69.9 kWh
